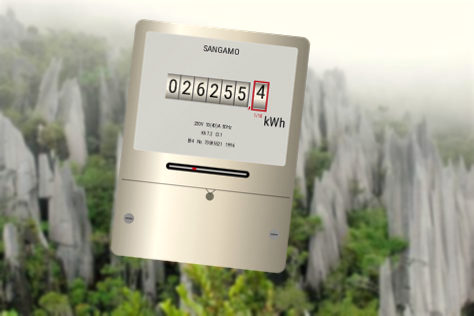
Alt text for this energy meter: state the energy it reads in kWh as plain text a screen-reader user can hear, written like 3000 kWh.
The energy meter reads 26255.4 kWh
